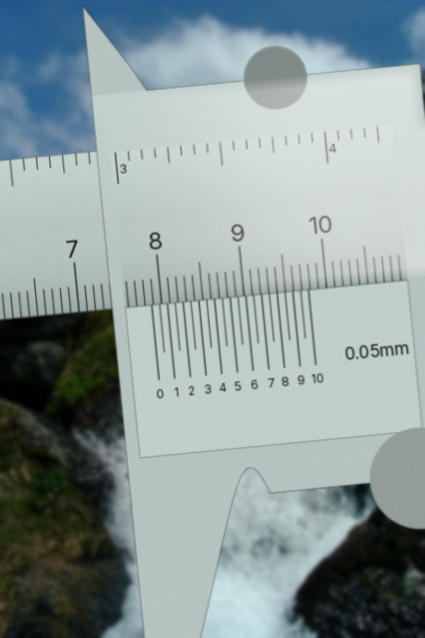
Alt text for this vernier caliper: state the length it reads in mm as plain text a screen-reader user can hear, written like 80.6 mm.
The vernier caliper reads 78.8 mm
